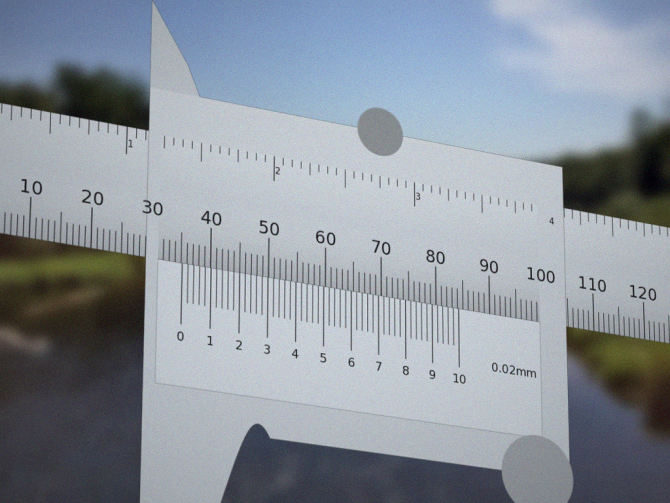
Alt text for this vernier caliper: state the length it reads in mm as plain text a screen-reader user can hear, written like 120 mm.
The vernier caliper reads 35.2 mm
